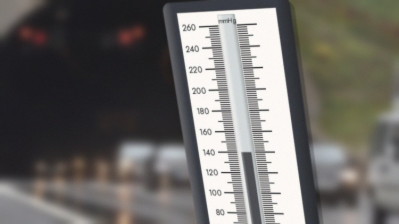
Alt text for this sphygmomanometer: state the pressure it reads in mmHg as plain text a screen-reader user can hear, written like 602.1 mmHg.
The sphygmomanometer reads 140 mmHg
